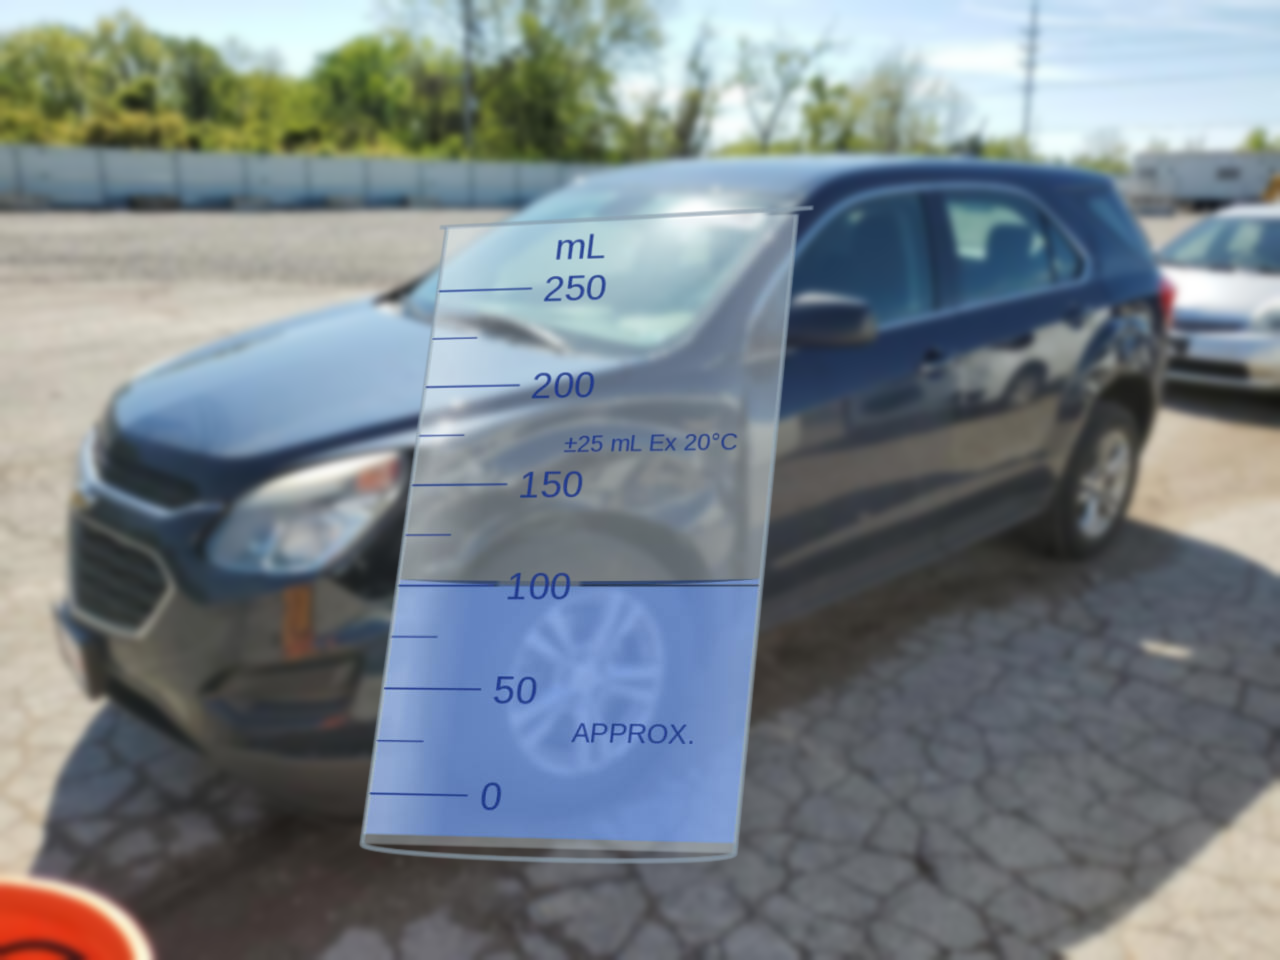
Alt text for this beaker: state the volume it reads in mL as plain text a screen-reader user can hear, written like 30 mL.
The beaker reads 100 mL
